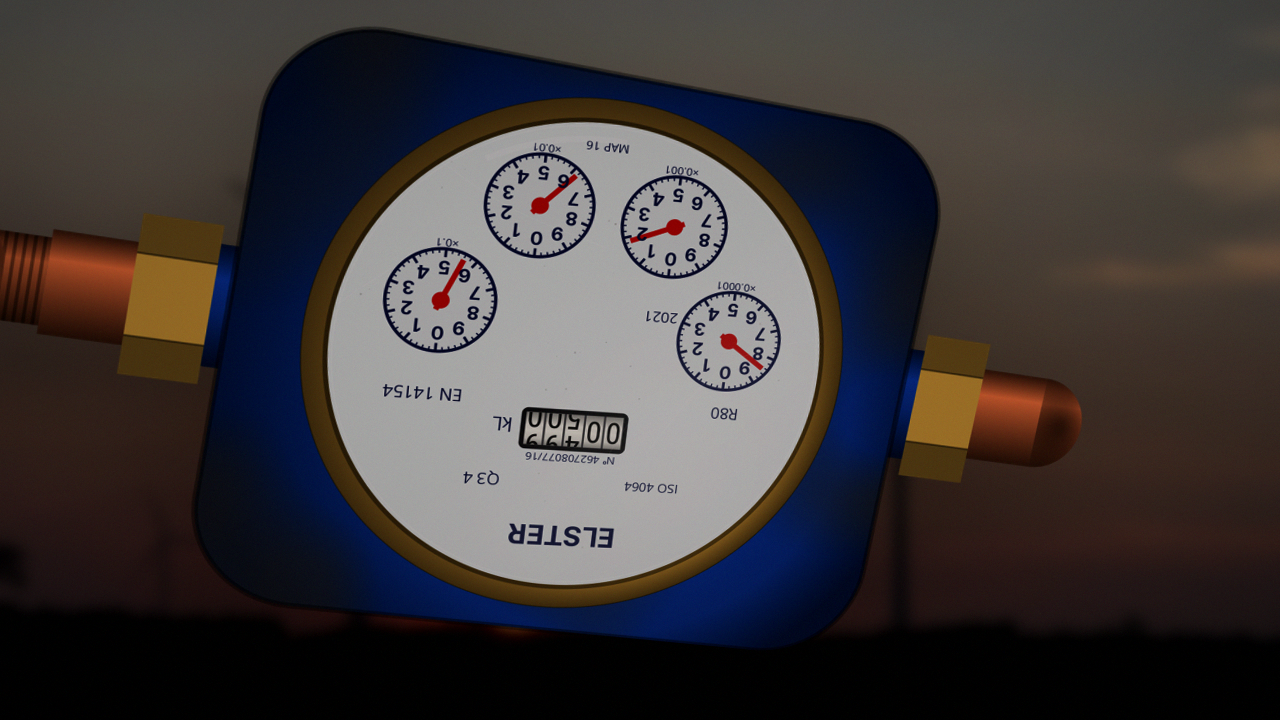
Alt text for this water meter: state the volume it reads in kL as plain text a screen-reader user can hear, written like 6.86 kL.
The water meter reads 499.5618 kL
